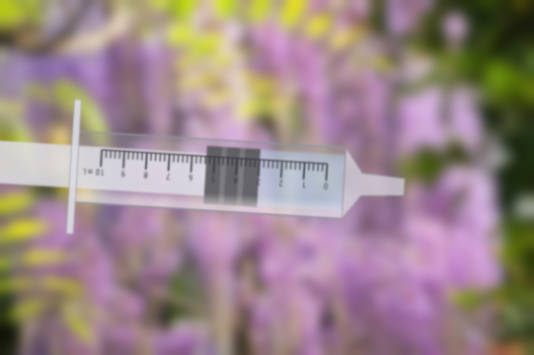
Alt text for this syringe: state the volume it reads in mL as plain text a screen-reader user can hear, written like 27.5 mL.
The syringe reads 3 mL
